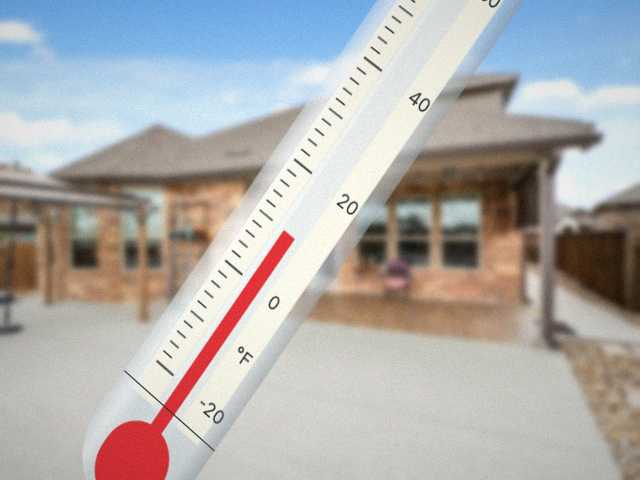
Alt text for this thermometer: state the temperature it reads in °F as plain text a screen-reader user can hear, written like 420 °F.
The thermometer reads 10 °F
